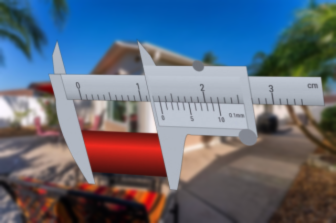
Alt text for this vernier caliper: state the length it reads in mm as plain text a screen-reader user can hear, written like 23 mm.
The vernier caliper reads 13.0 mm
